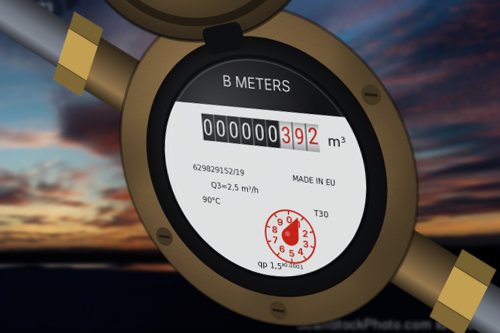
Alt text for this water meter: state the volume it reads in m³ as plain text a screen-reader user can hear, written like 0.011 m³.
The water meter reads 0.3920 m³
